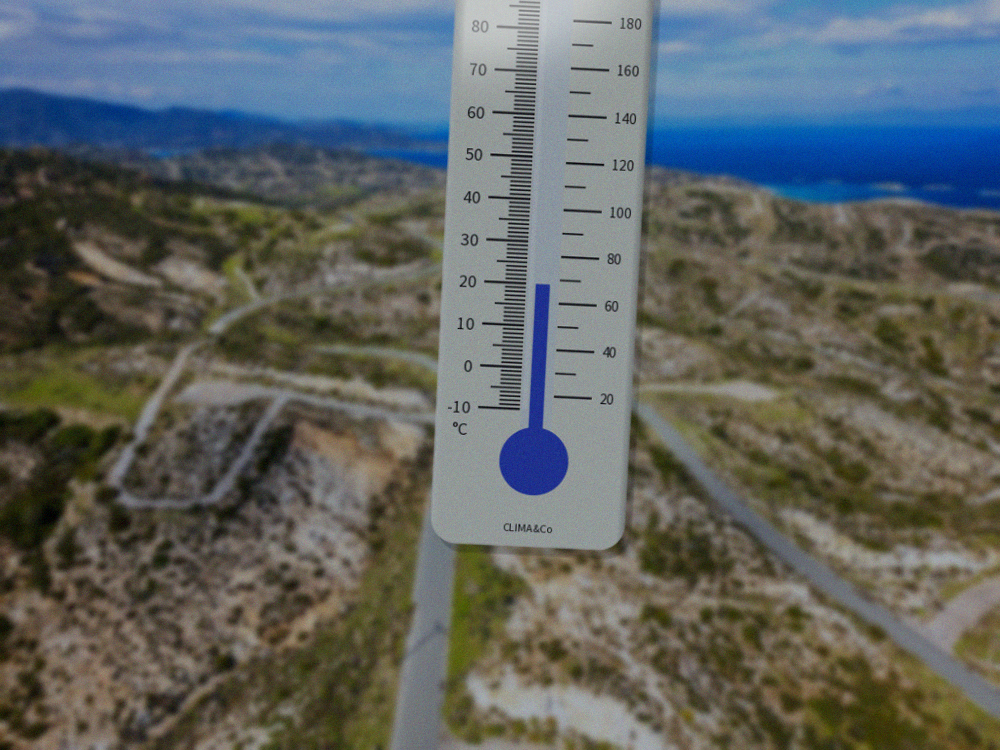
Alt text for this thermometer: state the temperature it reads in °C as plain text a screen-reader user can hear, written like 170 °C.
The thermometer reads 20 °C
